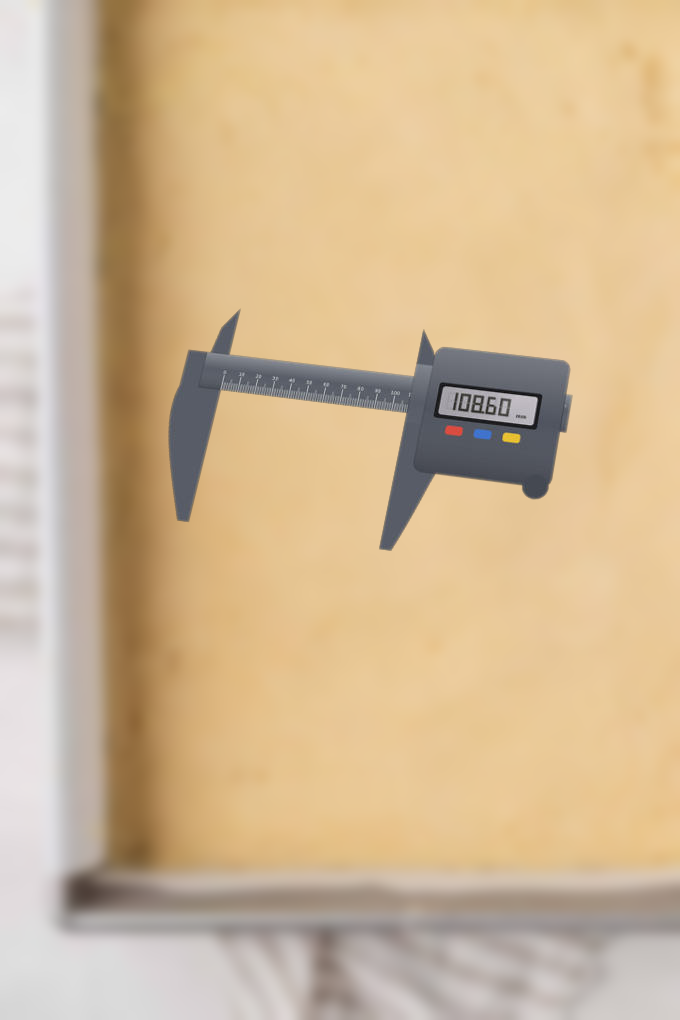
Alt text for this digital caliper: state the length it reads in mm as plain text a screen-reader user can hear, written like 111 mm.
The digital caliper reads 108.60 mm
